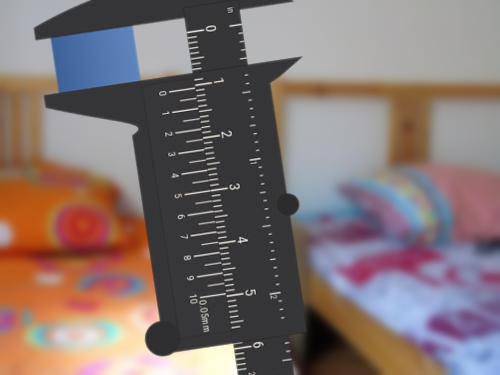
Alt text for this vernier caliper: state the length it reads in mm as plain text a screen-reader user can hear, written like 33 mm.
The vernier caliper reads 10.5 mm
